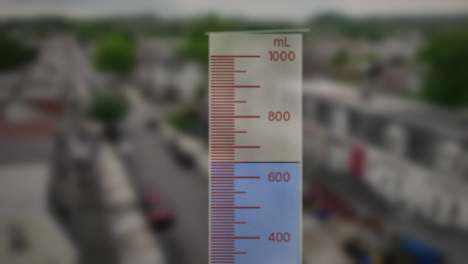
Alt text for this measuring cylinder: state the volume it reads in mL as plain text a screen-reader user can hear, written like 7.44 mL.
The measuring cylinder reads 650 mL
